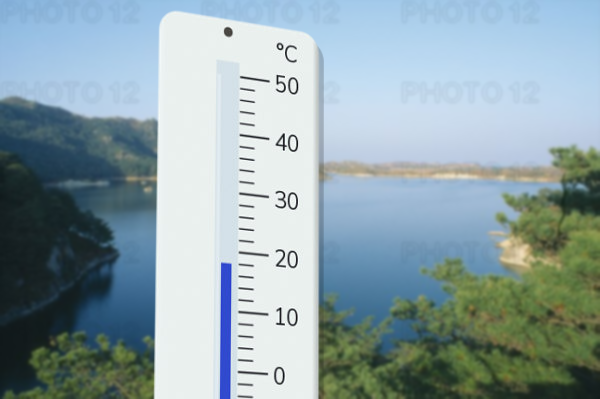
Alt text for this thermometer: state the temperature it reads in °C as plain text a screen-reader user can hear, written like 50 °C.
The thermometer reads 18 °C
